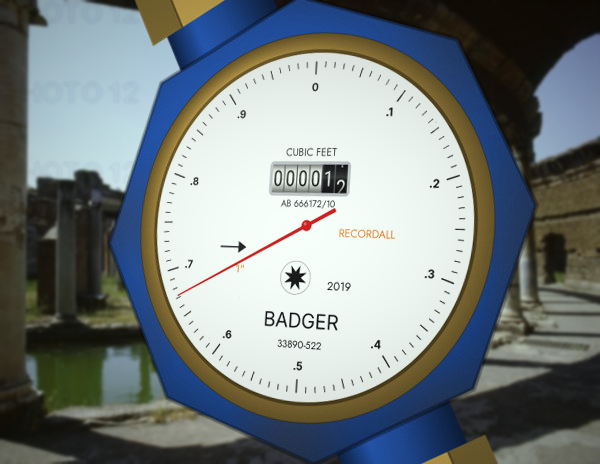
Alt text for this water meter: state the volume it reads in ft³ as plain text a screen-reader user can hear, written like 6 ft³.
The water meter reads 11.67 ft³
